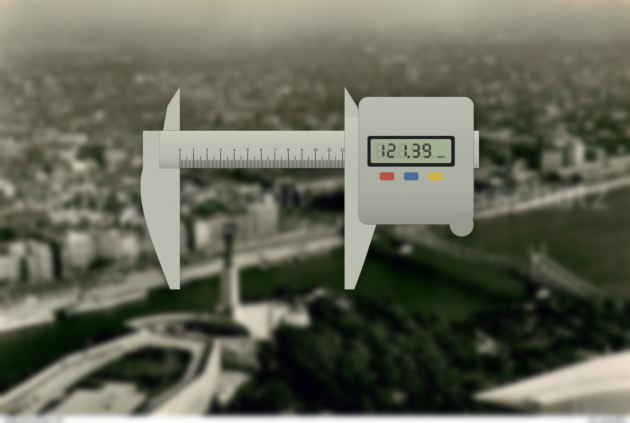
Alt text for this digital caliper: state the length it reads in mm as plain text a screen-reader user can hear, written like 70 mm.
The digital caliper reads 121.39 mm
